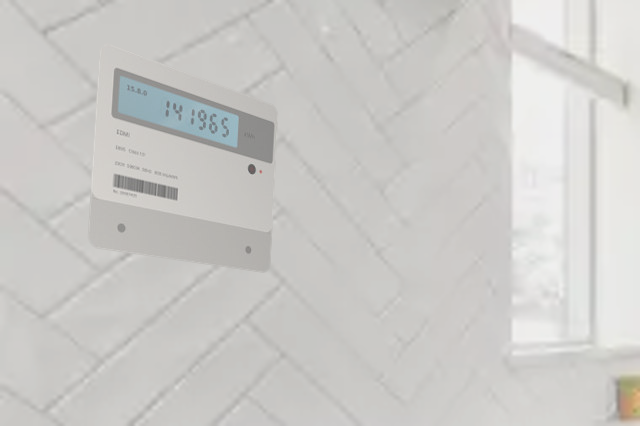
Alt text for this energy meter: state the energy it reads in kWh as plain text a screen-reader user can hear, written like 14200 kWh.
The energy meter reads 141965 kWh
